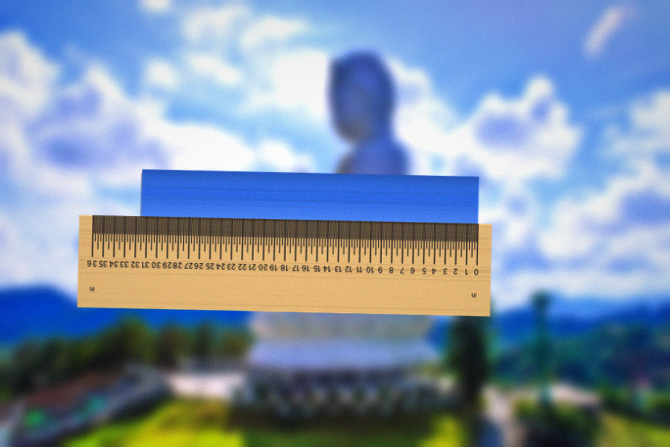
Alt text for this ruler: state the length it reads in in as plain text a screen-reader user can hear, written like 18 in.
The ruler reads 31.5 in
